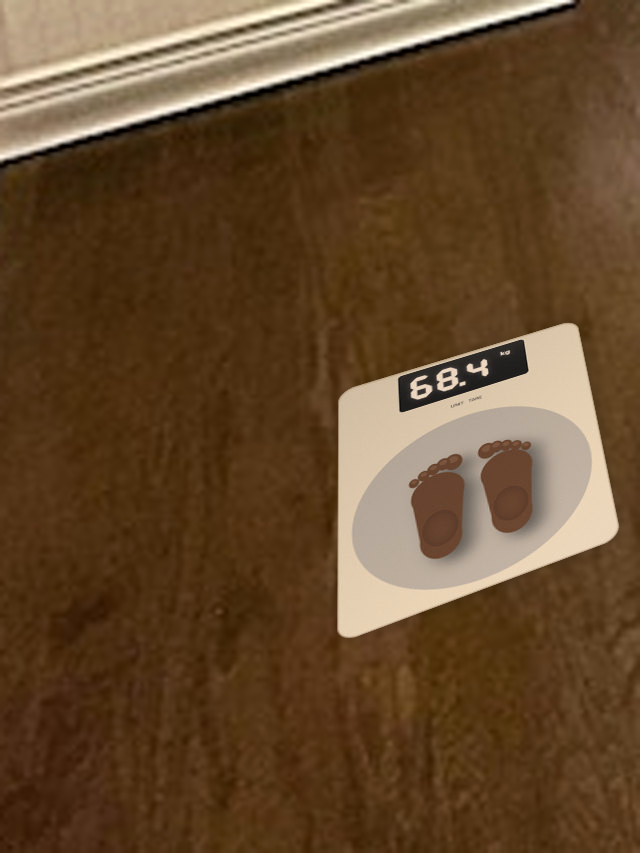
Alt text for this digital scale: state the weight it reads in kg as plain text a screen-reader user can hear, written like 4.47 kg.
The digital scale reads 68.4 kg
